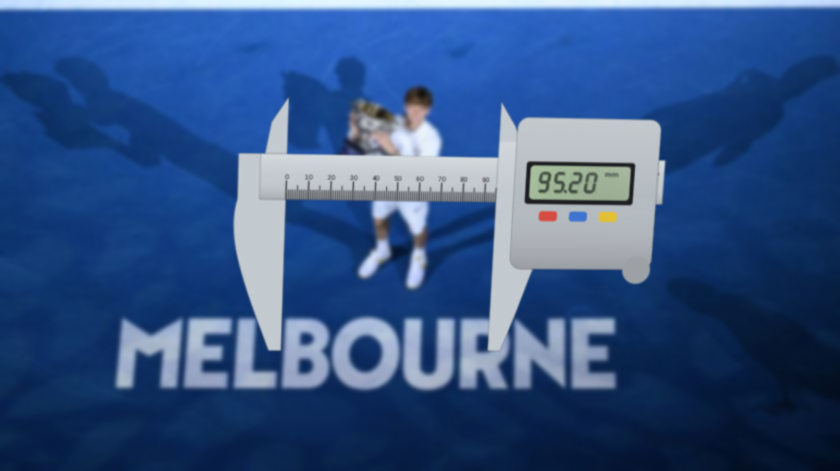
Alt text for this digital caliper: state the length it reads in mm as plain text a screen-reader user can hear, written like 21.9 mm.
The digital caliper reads 95.20 mm
